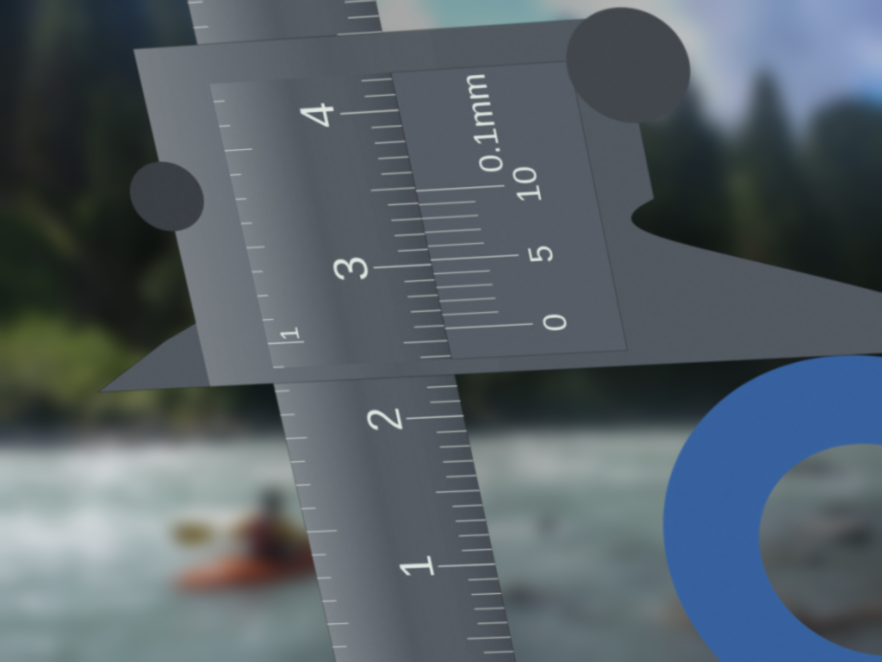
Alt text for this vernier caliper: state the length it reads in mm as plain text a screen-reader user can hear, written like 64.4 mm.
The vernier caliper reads 25.8 mm
